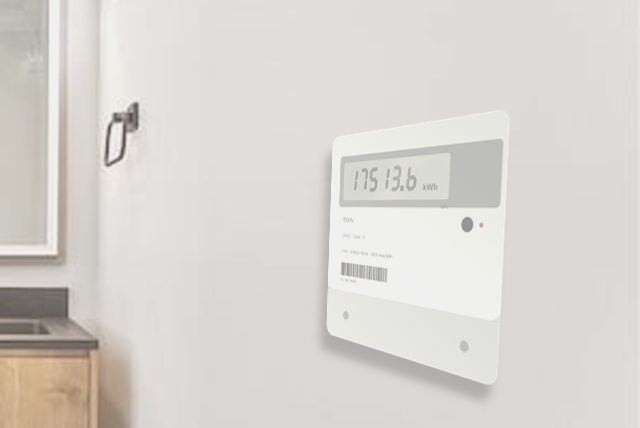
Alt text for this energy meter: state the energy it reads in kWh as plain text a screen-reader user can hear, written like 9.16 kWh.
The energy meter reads 17513.6 kWh
